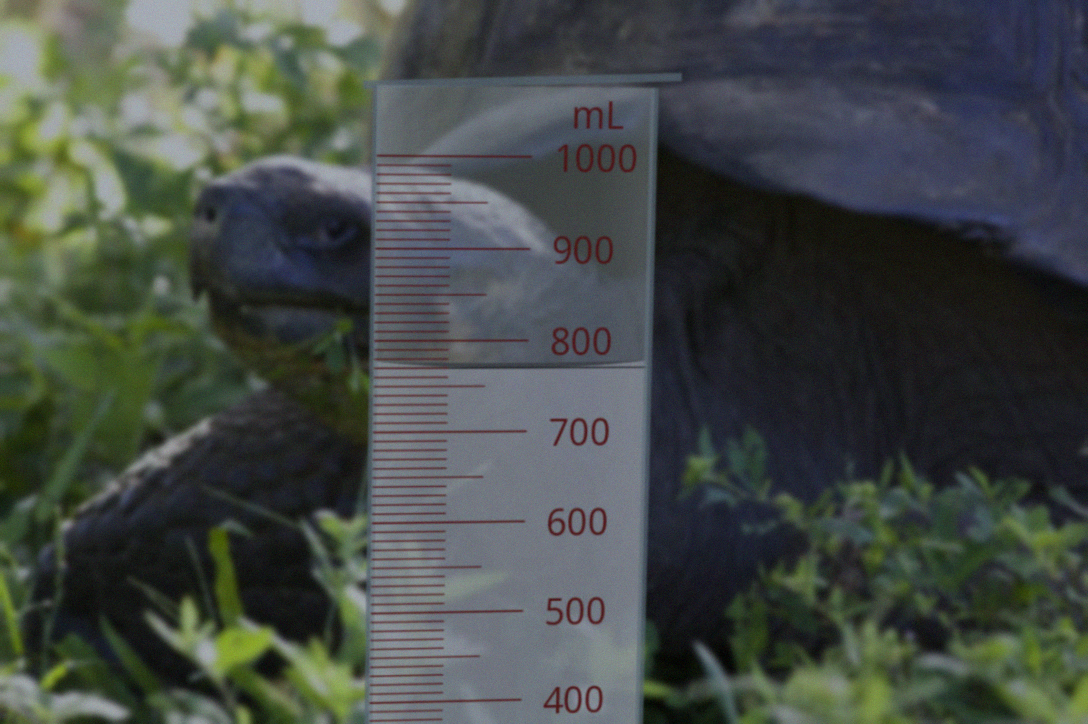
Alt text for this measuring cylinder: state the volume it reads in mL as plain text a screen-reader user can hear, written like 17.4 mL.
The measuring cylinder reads 770 mL
